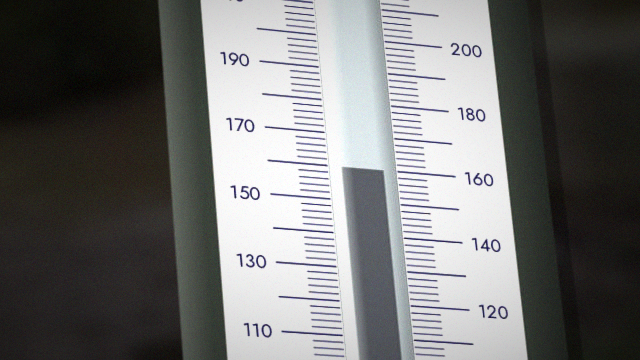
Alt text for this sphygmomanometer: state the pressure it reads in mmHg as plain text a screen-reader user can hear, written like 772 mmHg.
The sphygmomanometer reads 160 mmHg
